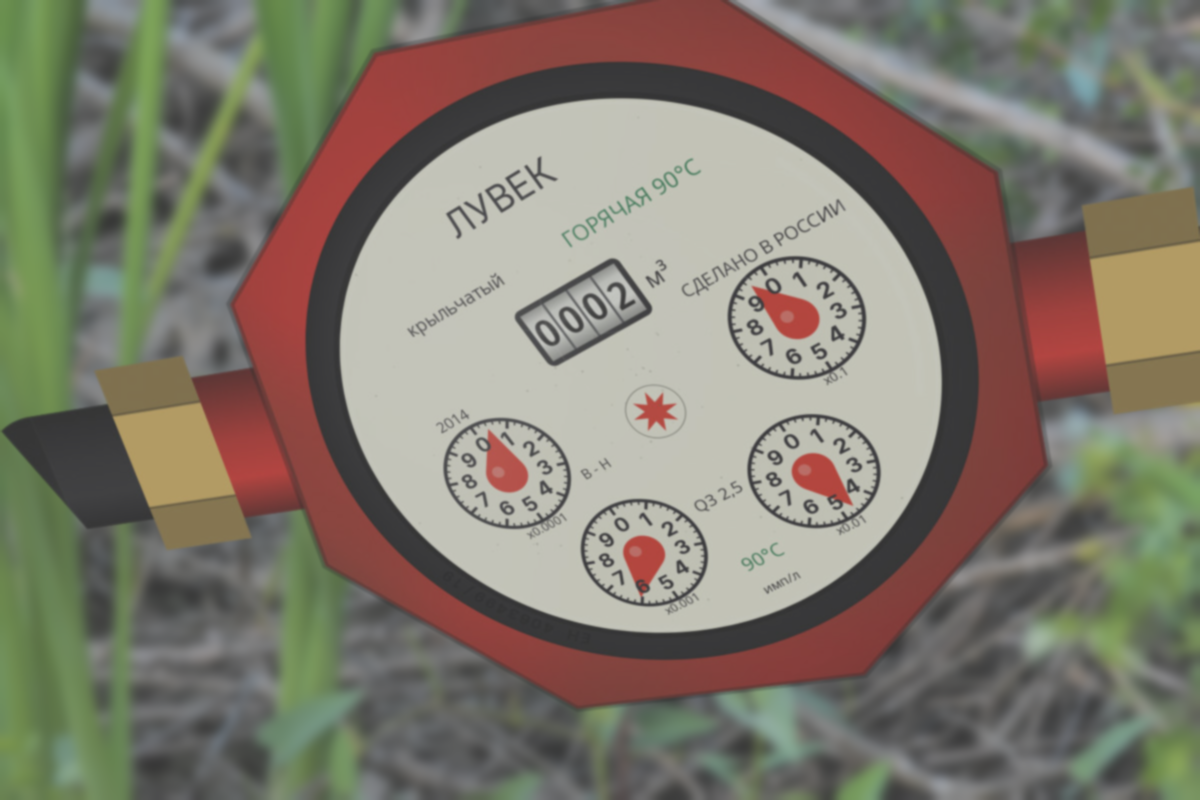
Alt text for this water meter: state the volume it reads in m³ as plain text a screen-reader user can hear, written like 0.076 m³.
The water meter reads 1.9460 m³
